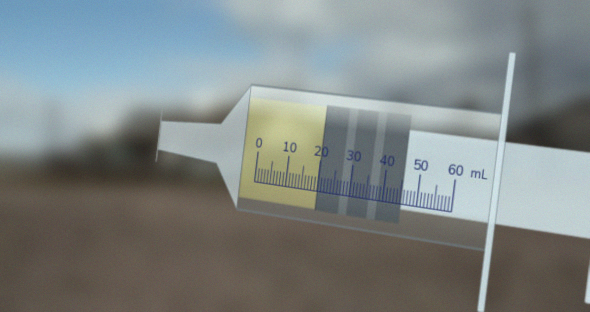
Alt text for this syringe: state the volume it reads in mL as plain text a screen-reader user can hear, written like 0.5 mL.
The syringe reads 20 mL
